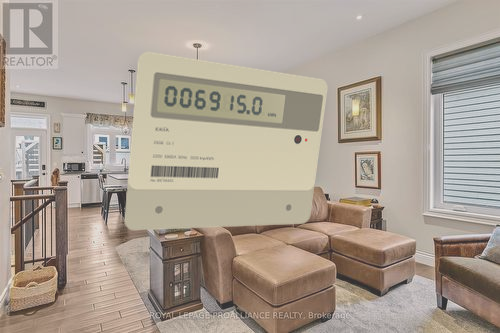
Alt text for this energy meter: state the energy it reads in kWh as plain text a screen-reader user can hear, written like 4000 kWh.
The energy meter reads 6915.0 kWh
